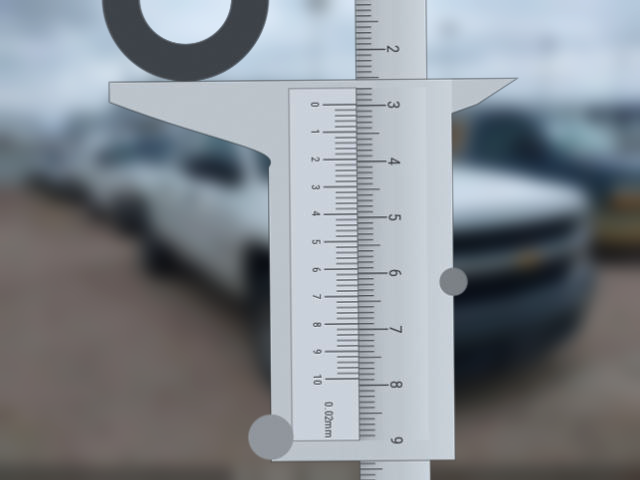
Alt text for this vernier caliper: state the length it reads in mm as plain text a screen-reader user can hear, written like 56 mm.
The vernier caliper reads 29.8 mm
